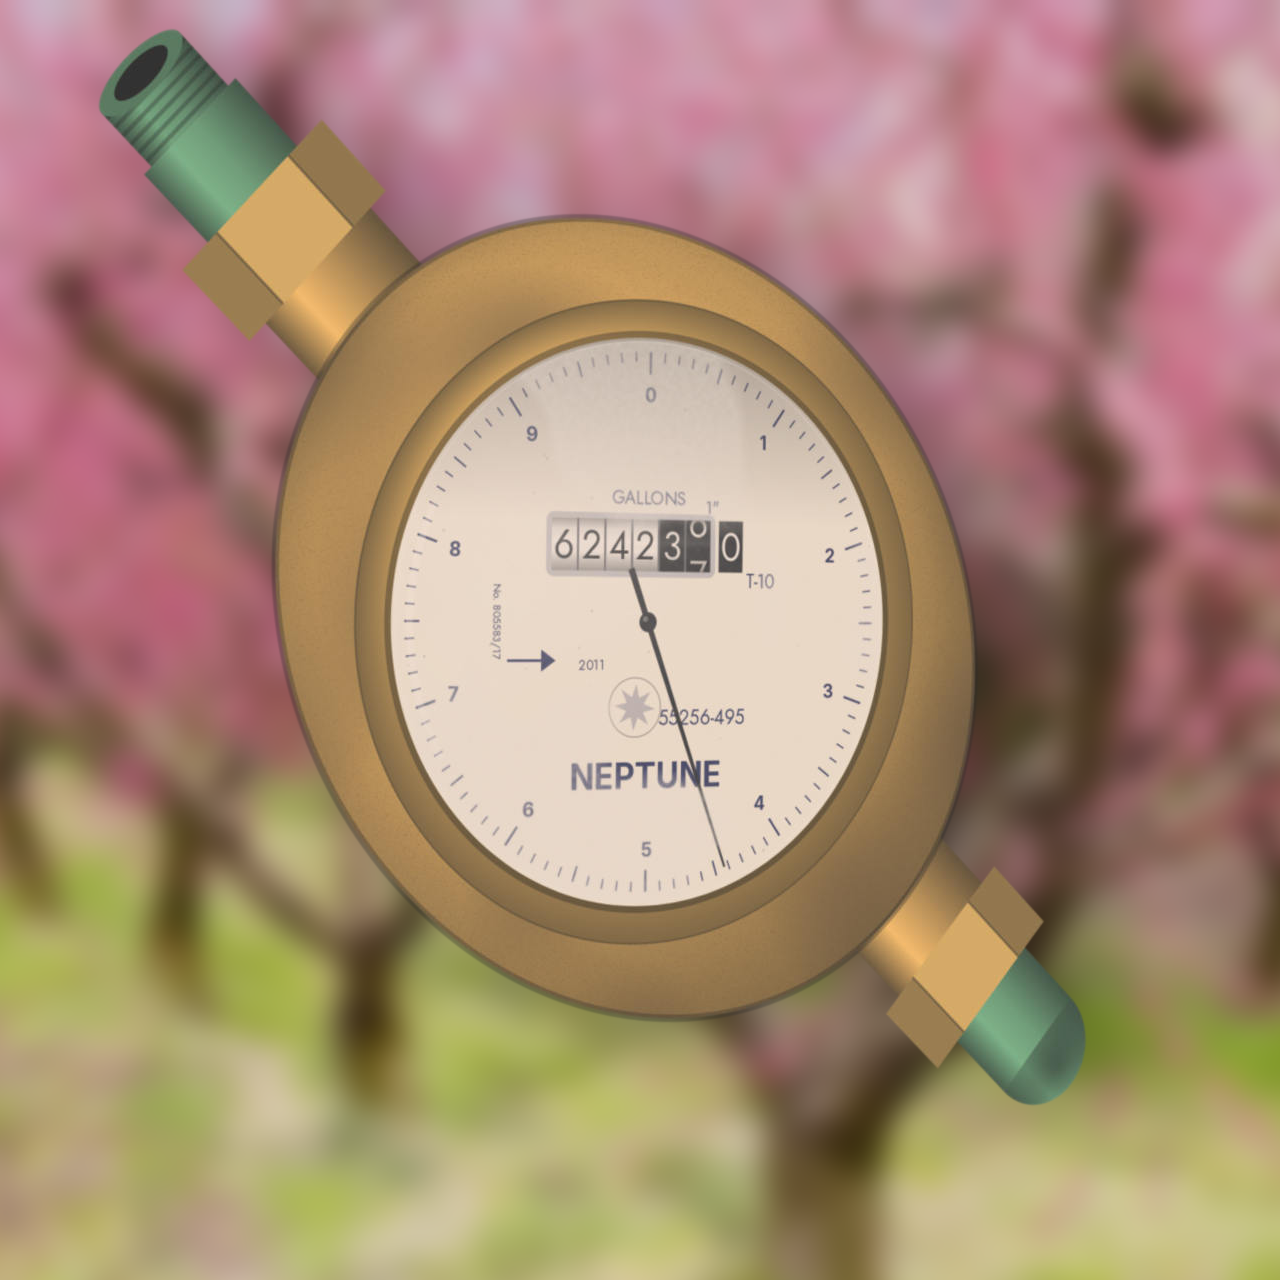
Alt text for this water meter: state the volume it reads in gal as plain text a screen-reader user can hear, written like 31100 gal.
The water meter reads 6242364.4 gal
